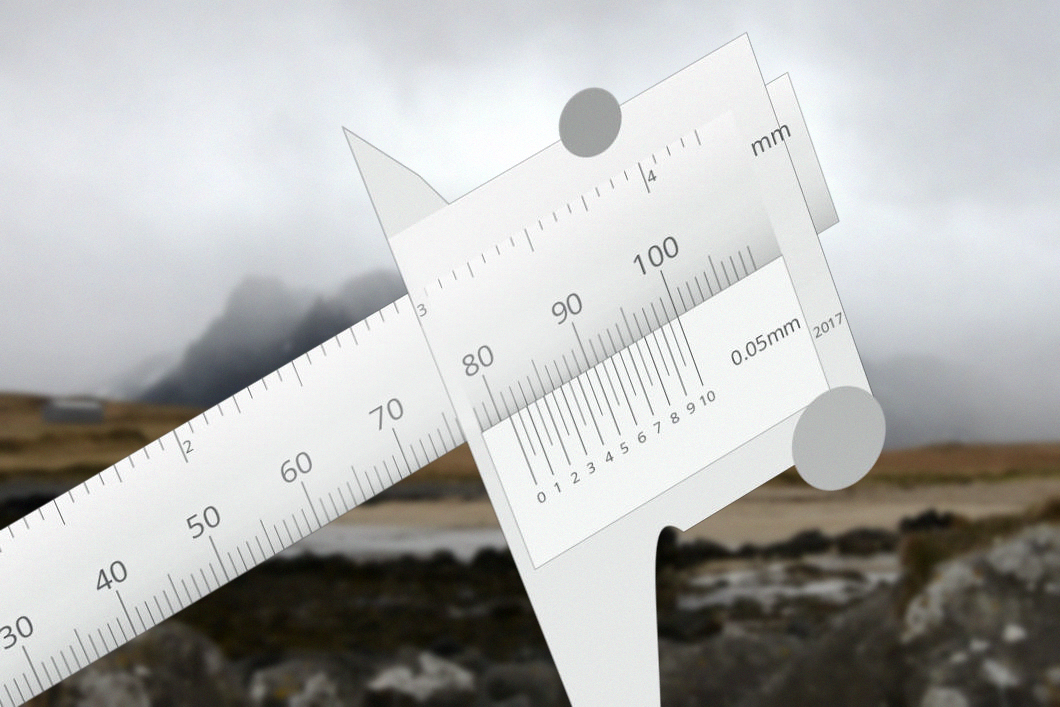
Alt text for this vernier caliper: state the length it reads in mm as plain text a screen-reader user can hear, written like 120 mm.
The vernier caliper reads 81.0 mm
